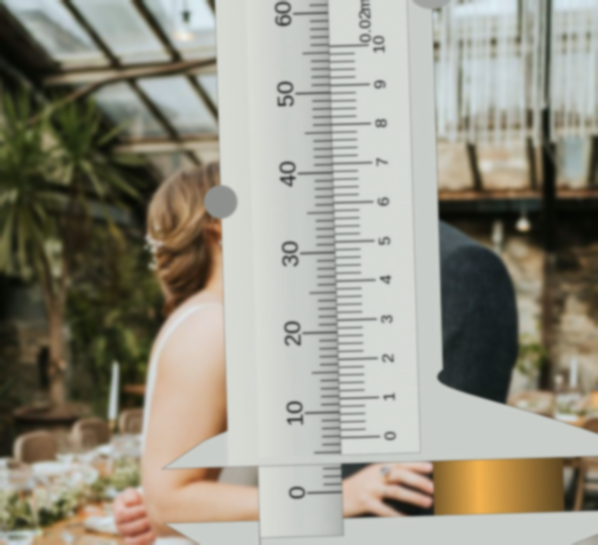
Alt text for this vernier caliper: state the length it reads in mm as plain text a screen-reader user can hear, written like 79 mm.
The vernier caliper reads 6.8 mm
